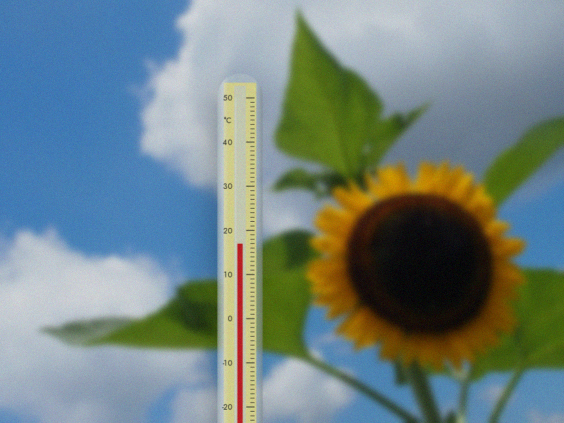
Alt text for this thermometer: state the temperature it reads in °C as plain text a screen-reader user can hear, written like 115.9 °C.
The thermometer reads 17 °C
